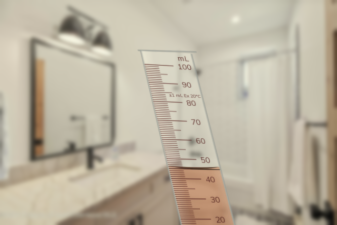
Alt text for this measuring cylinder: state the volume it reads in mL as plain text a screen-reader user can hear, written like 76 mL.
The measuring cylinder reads 45 mL
